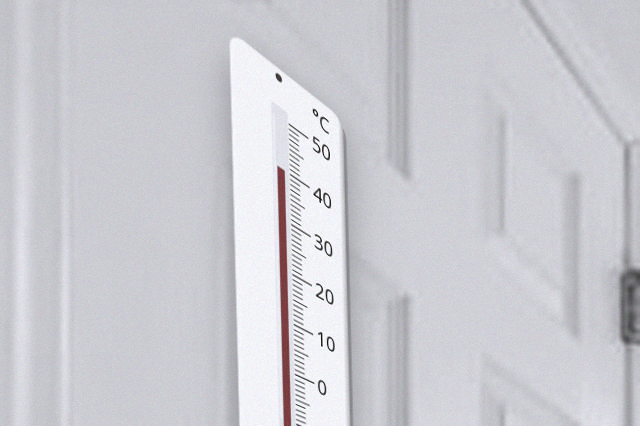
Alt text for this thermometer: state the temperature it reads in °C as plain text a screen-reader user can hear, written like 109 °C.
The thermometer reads 40 °C
